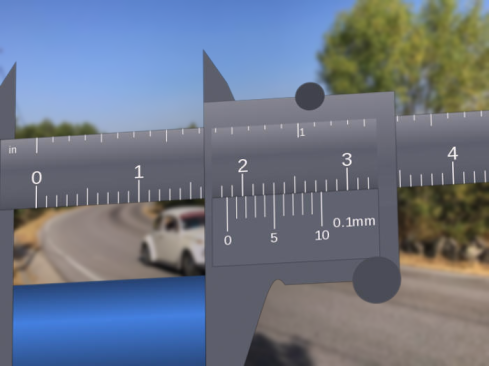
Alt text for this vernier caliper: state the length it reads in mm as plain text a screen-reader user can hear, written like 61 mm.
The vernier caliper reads 18.5 mm
